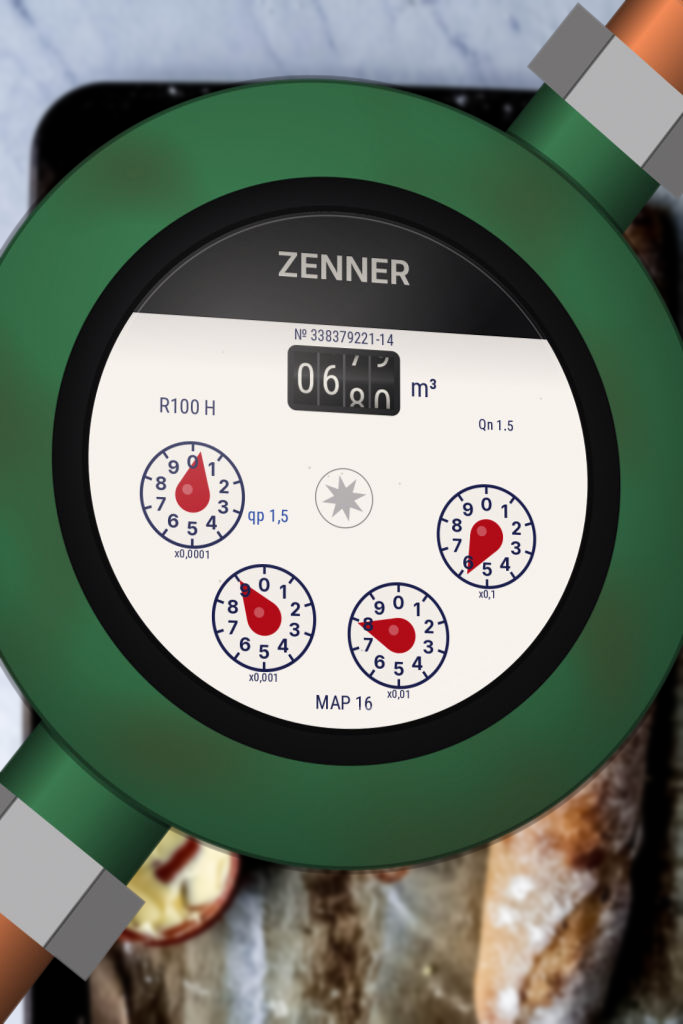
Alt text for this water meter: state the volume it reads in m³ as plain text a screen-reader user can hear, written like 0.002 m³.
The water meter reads 679.5790 m³
